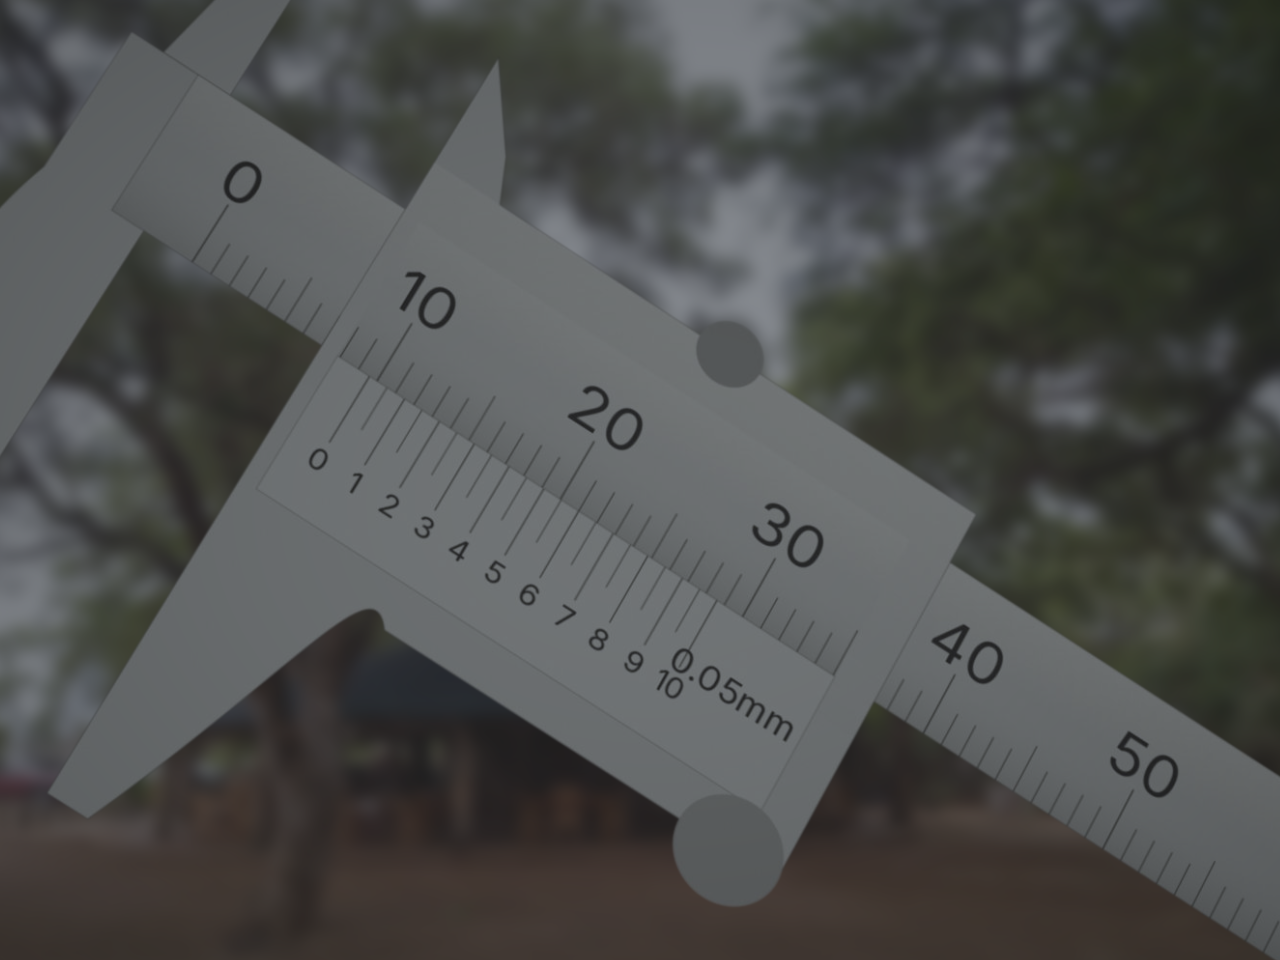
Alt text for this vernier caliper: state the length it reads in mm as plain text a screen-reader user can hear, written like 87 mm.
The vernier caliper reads 9.6 mm
